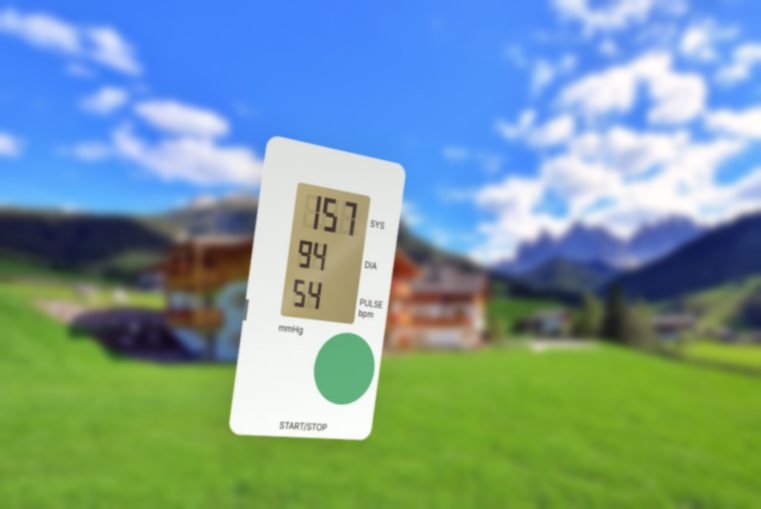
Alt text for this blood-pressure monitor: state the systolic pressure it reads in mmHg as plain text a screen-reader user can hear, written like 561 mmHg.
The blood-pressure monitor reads 157 mmHg
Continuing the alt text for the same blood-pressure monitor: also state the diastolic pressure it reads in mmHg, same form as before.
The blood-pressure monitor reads 94 mmHg
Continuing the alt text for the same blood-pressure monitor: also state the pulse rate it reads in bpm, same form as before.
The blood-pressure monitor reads 54 bpm
